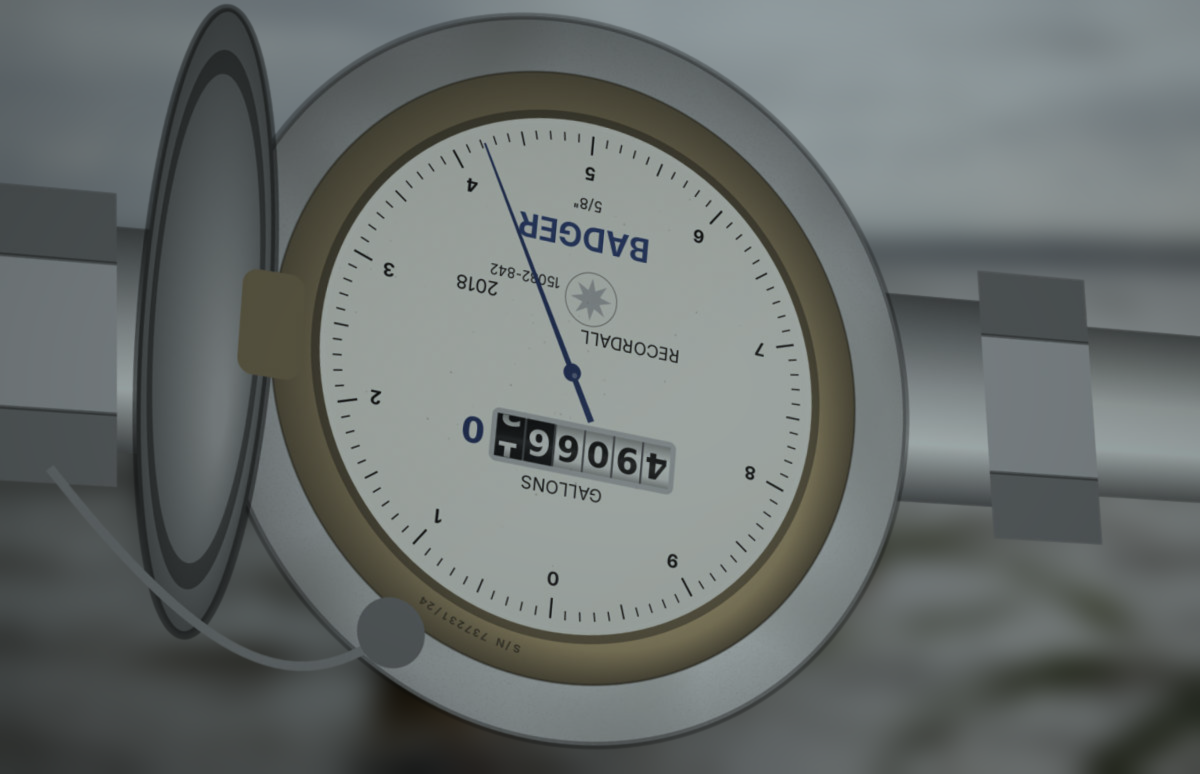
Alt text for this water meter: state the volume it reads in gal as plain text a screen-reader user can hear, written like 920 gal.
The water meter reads 4906614.2 gal
